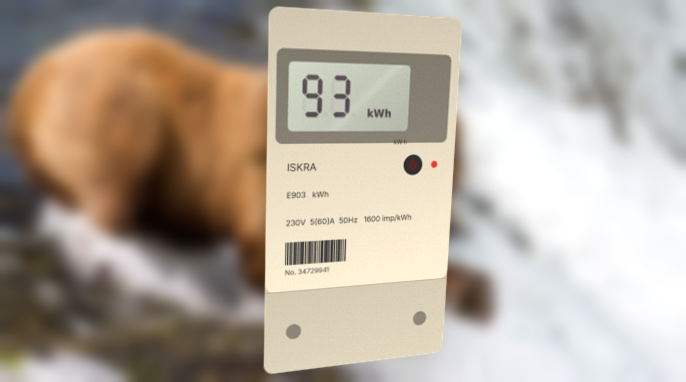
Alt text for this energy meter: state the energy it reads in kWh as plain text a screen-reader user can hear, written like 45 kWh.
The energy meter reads 93 kWh
